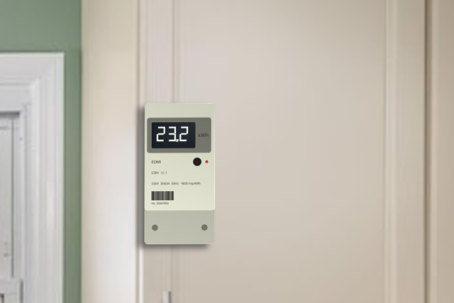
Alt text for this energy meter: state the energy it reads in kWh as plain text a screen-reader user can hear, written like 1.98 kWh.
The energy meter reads 23.2 kWh
